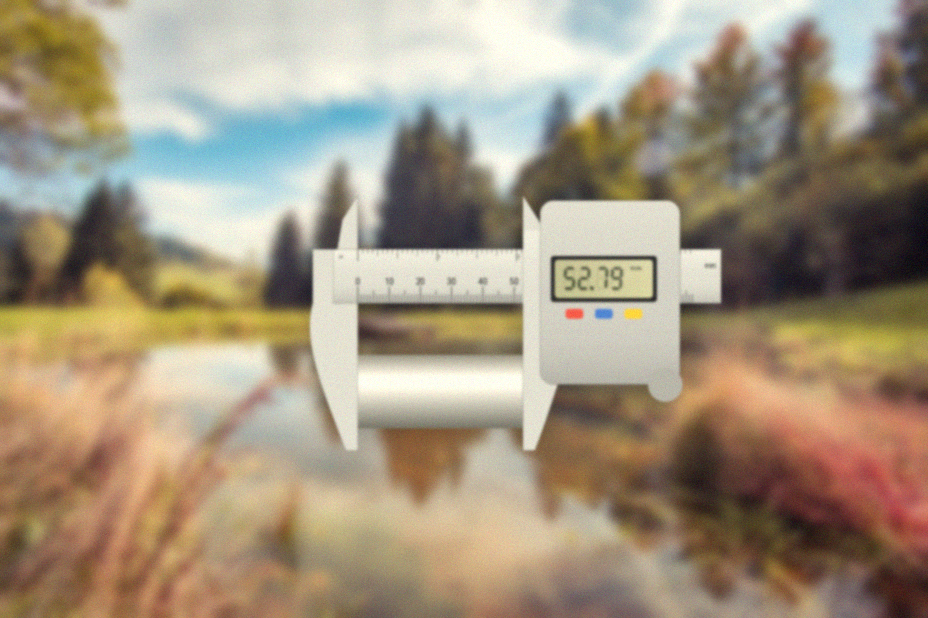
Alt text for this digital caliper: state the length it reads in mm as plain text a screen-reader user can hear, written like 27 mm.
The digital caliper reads 52.79 mm
